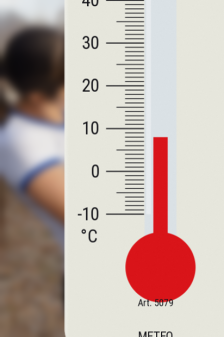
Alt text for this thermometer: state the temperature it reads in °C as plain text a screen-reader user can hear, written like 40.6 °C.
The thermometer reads 8 °C
